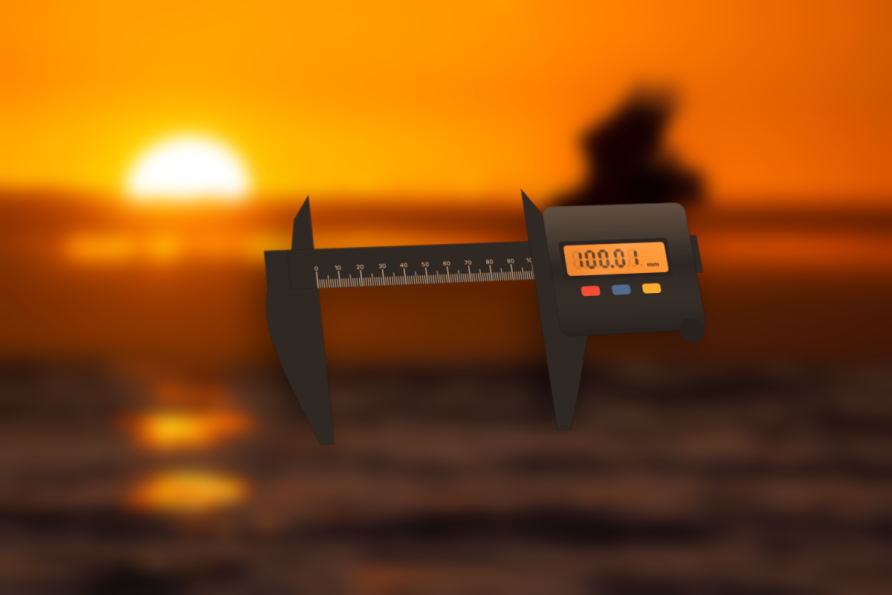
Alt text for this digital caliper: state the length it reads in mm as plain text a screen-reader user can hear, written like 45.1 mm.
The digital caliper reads 100.01 mm
